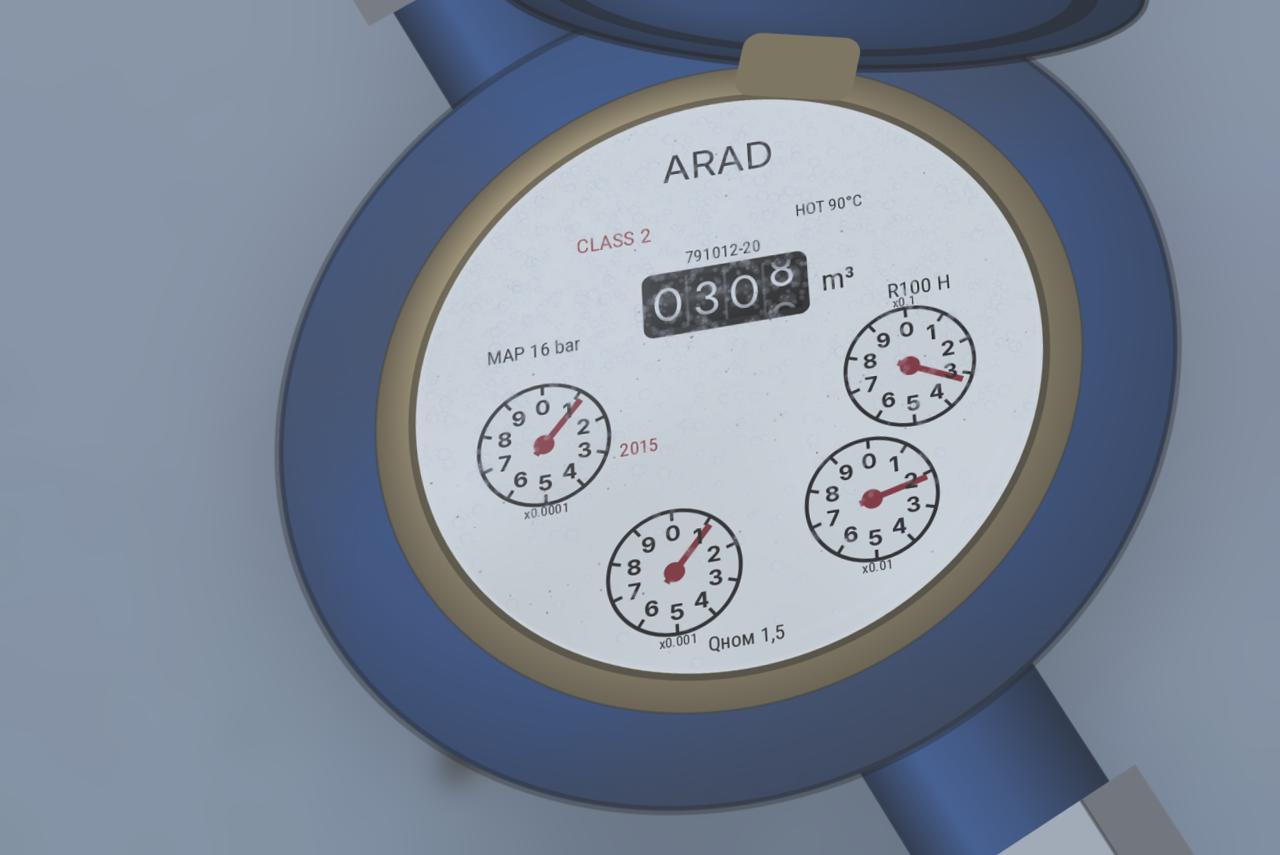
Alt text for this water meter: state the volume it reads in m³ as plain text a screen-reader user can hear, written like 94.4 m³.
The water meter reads 308.3211 m³
